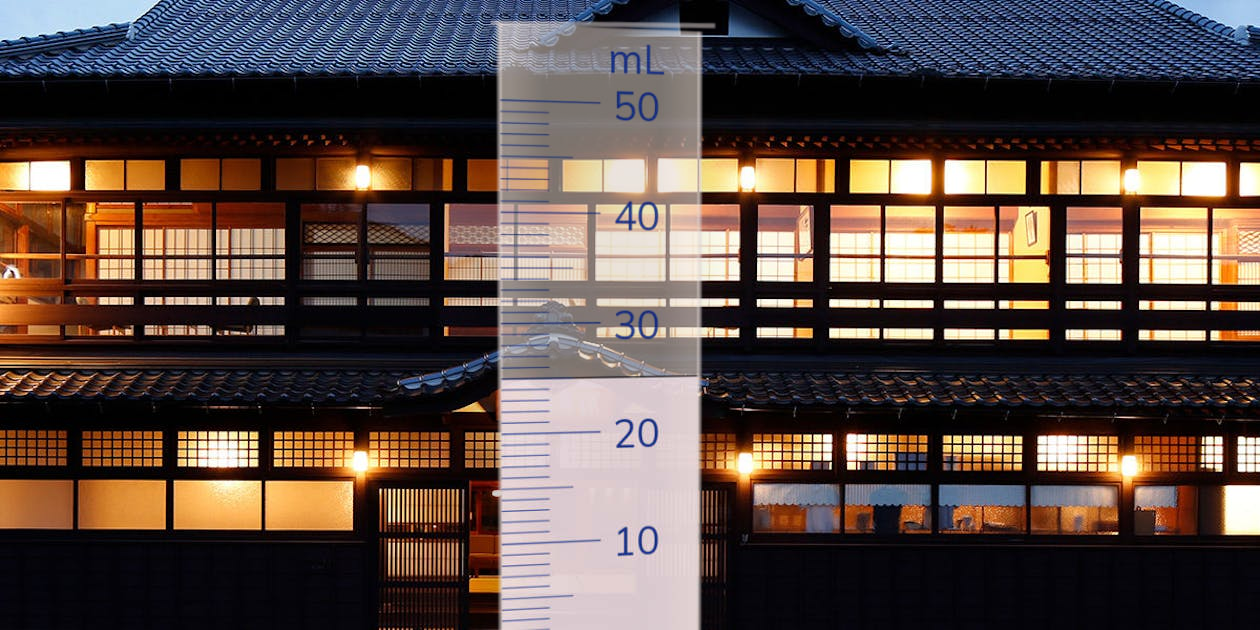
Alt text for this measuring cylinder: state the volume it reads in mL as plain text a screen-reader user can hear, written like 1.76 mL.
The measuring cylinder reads 25 mL
